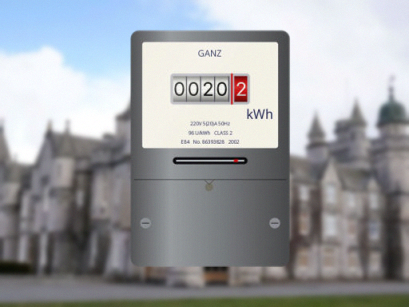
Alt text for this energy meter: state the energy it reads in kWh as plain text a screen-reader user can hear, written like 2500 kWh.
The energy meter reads 20.2 kWh
